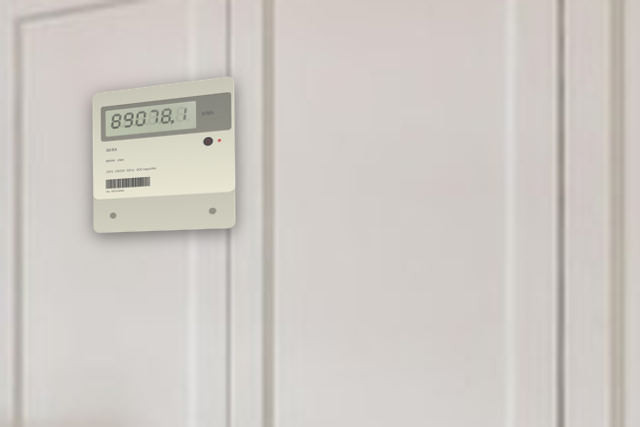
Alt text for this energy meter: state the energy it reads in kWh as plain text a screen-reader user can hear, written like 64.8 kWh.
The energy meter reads 89078.1 kWh
